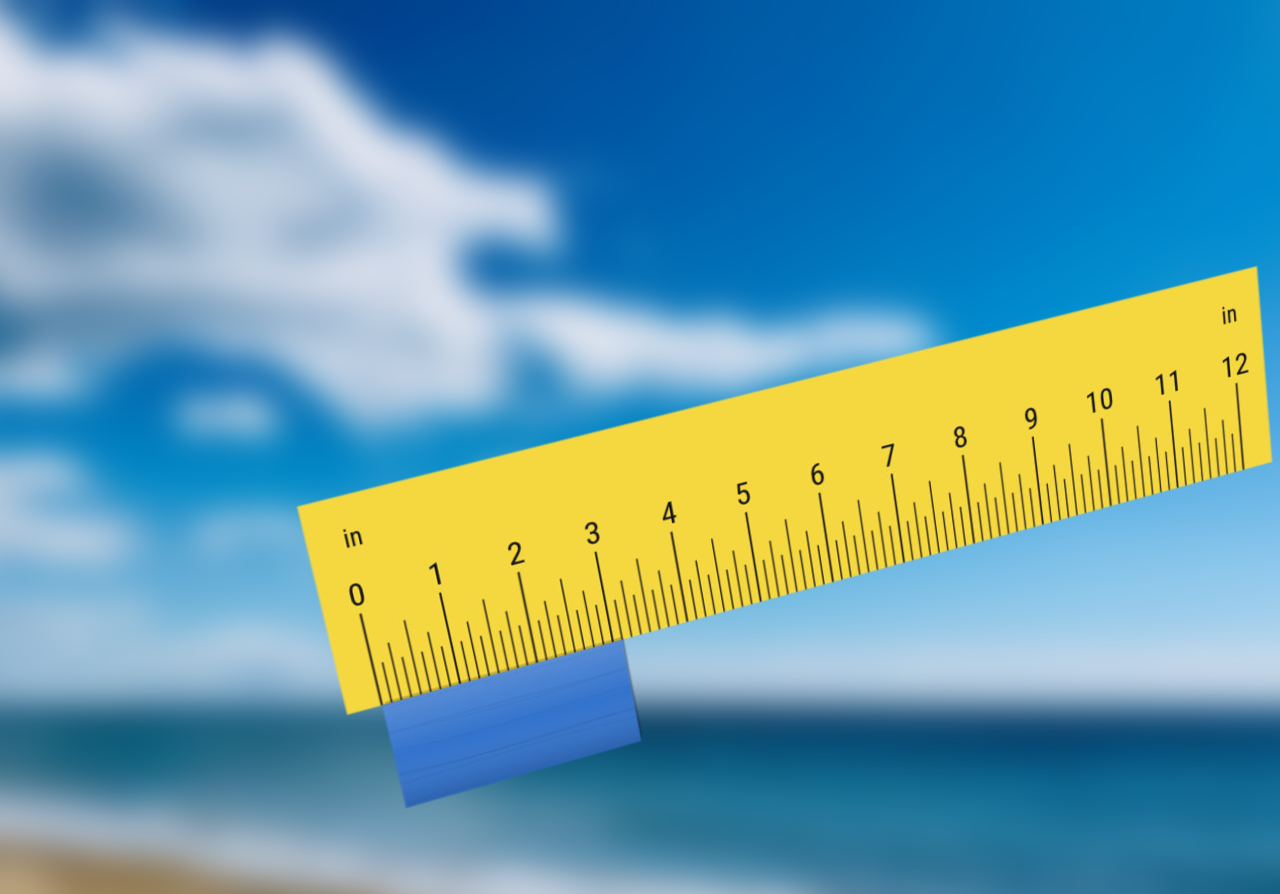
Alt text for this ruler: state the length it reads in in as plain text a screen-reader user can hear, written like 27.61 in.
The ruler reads 3.125 in
